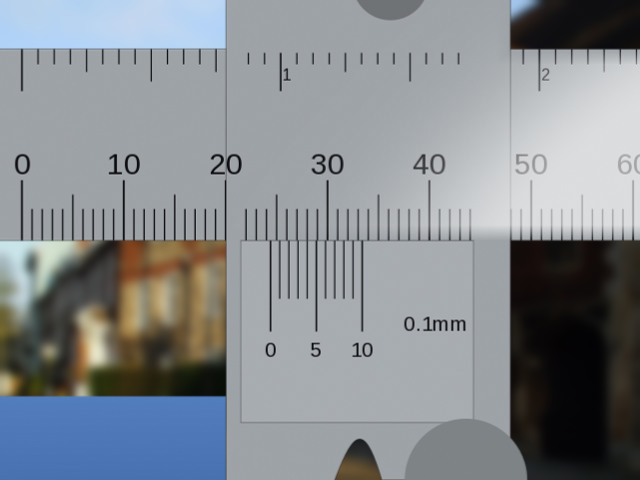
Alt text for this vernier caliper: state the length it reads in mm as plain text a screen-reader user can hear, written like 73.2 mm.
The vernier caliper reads 24.4 mm
